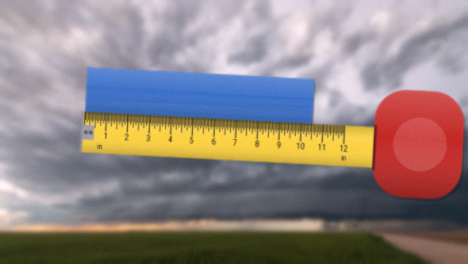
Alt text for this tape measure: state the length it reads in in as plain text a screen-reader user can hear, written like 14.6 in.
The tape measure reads 10.5 in
